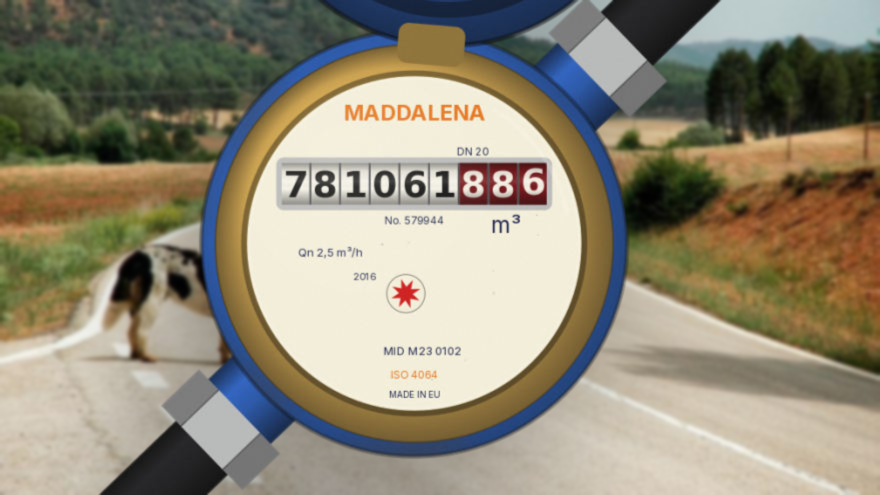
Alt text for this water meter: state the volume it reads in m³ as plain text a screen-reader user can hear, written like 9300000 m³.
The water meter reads 781061.886 m³
